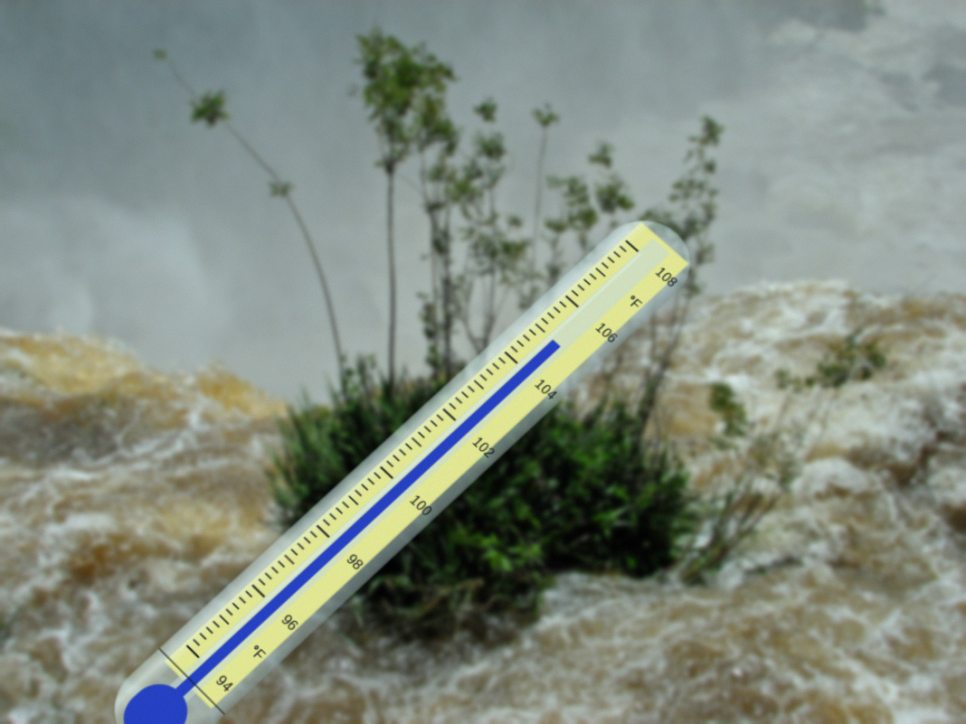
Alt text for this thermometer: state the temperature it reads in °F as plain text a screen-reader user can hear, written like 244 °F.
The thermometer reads 105 °F
